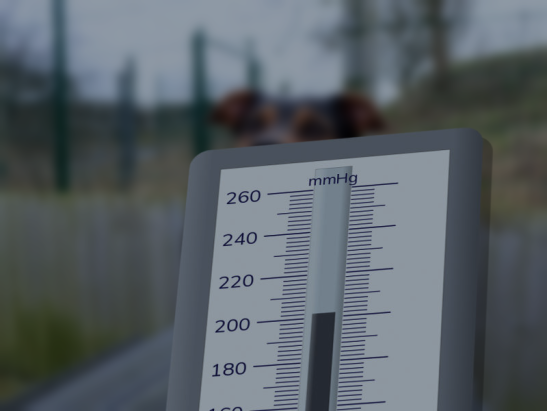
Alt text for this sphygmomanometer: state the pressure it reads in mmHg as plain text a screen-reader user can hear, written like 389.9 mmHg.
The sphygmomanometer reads 202 mmHg
